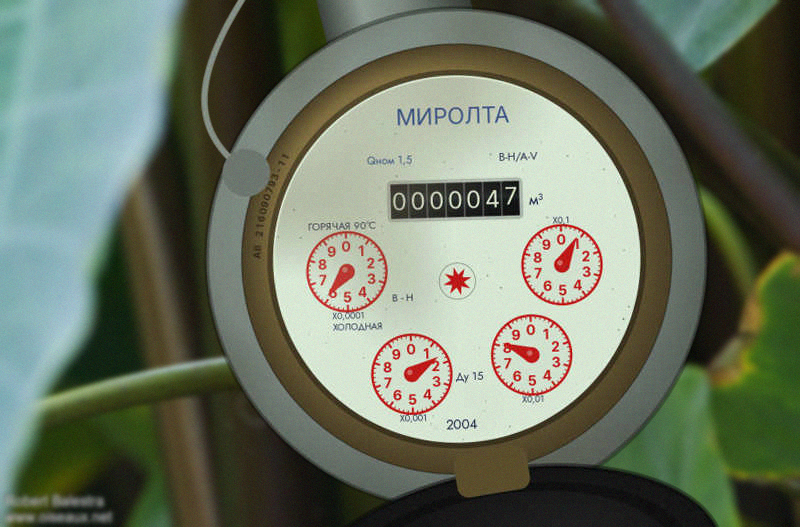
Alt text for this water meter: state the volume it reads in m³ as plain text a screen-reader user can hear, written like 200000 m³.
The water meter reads 47.0816 m³
